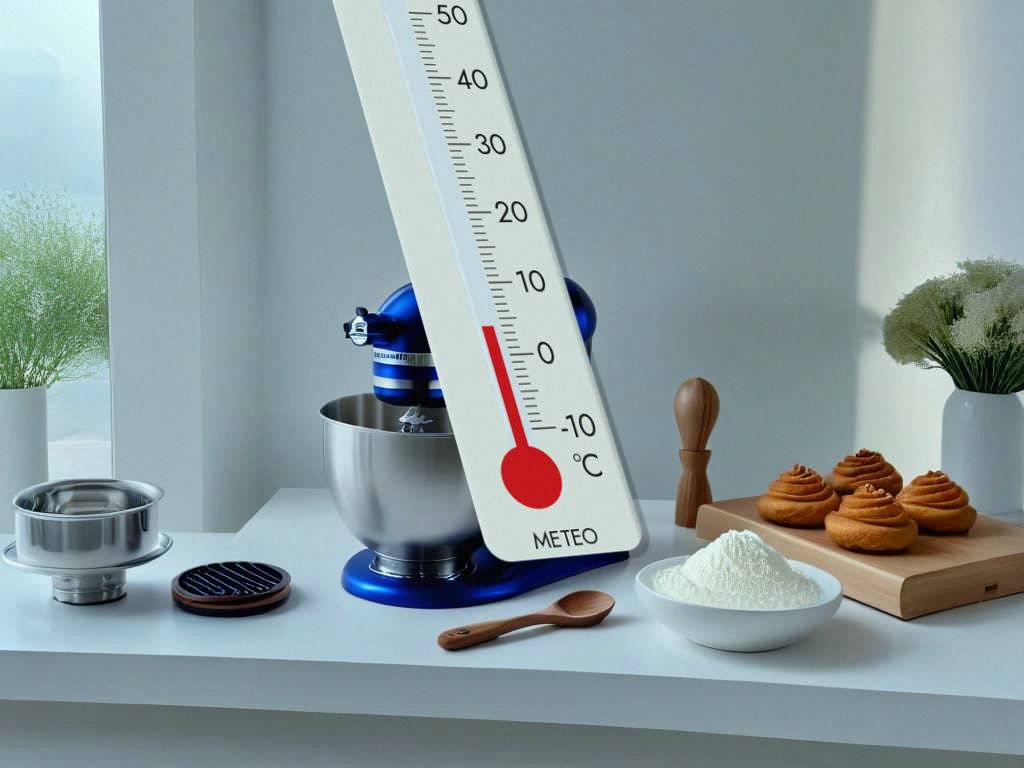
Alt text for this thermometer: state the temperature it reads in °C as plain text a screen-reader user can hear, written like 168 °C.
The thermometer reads 4 °C
